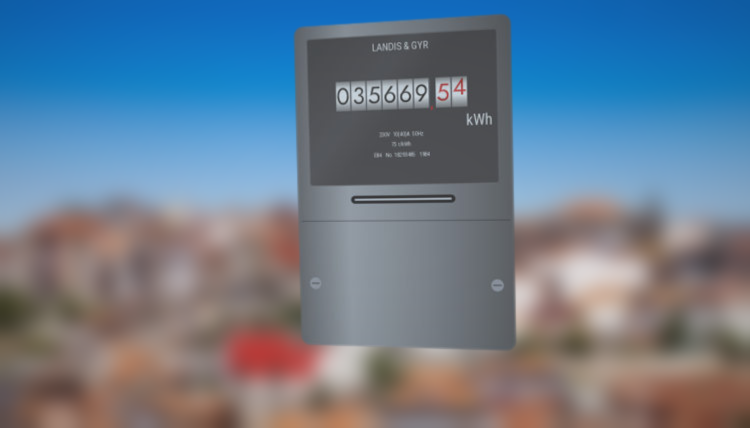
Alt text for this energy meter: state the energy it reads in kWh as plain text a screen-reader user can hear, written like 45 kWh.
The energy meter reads 35669.54 kWh
